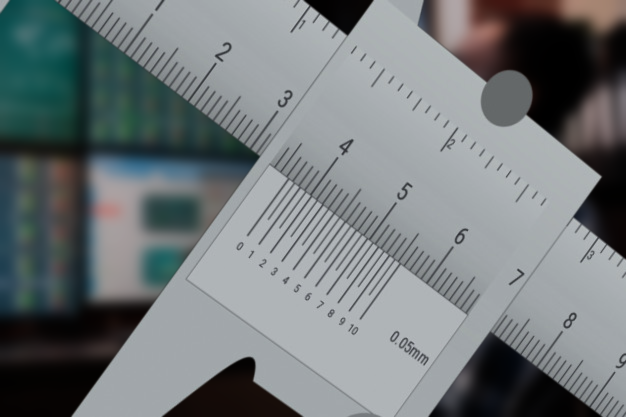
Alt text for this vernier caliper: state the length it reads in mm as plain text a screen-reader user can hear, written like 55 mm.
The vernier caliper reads 36.4 mm
